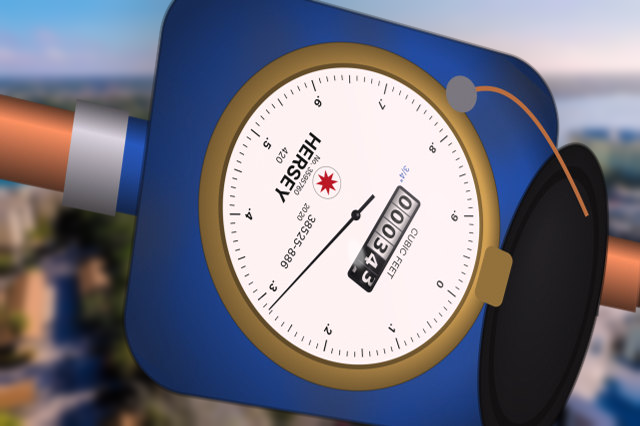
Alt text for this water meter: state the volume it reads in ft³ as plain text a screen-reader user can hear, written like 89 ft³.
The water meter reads 343.28 ft³
